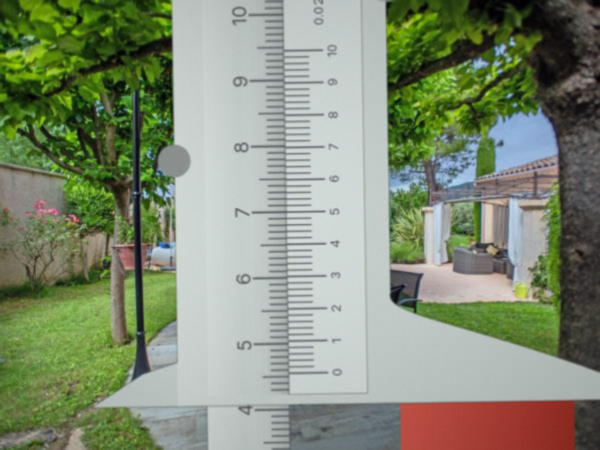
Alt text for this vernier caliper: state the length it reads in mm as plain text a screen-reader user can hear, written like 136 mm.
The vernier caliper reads 45.5 mm
